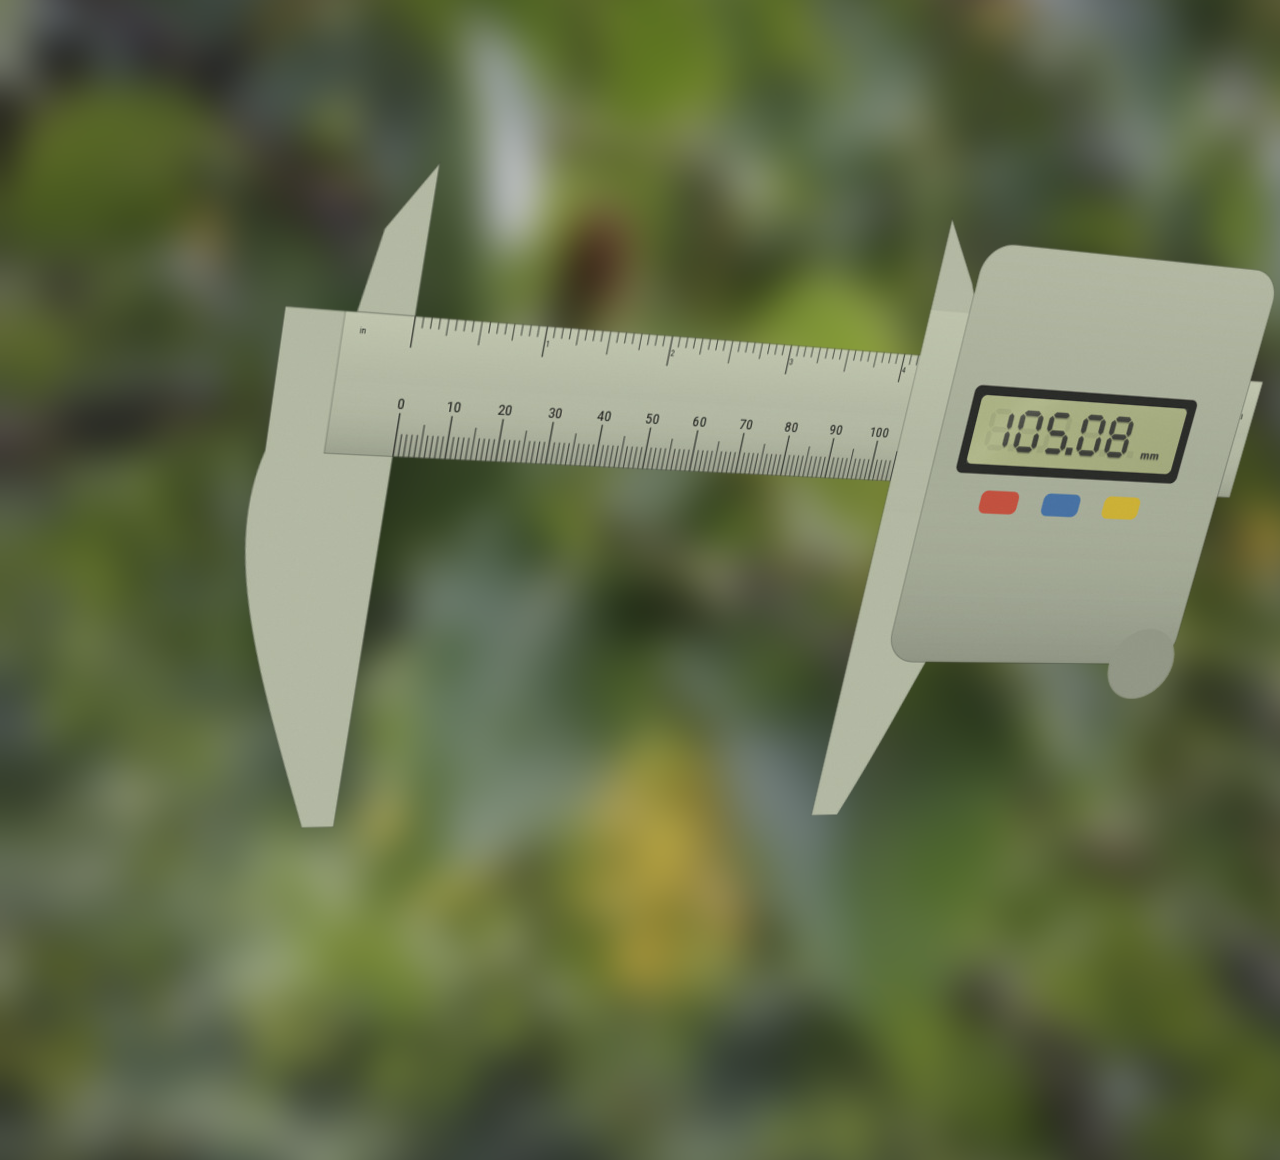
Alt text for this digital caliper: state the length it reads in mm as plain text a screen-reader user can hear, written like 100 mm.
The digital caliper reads 105.08 mm
